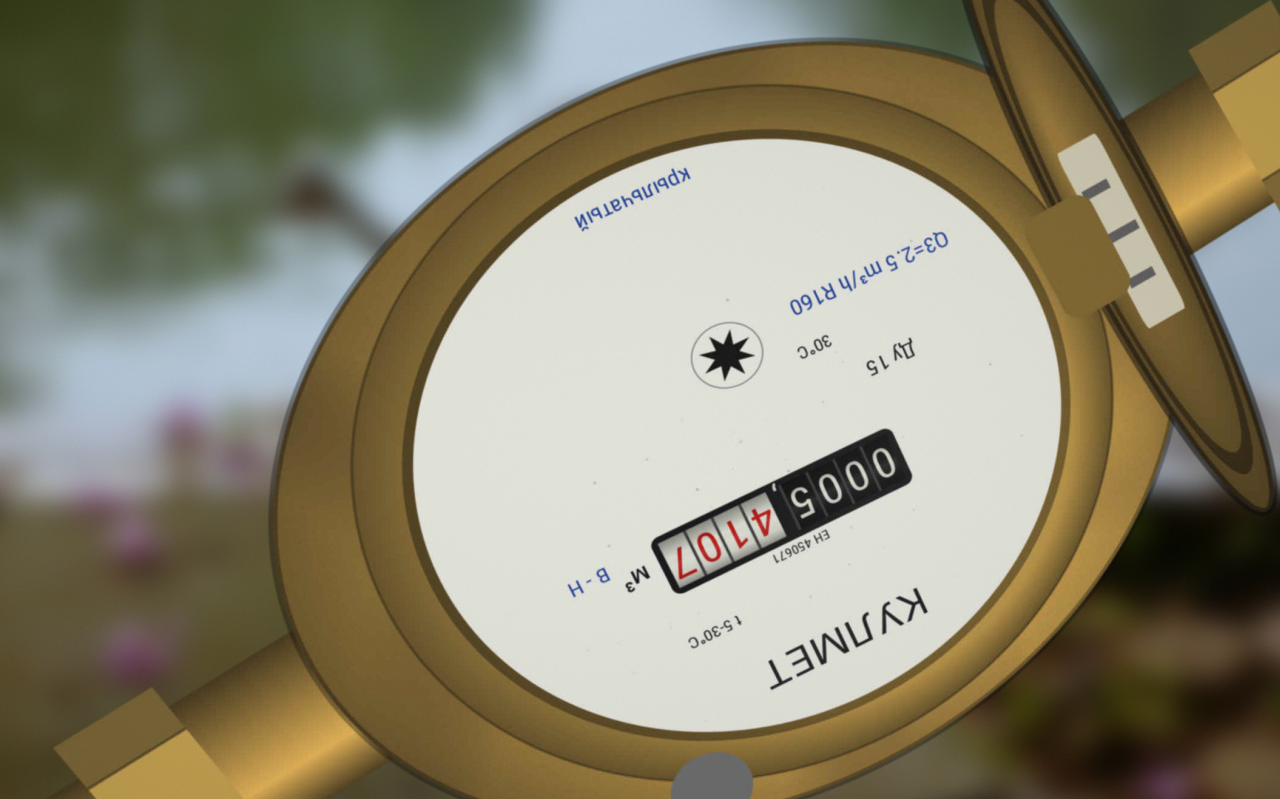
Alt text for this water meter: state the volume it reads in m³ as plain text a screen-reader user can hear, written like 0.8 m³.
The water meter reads 5.4107 m³
